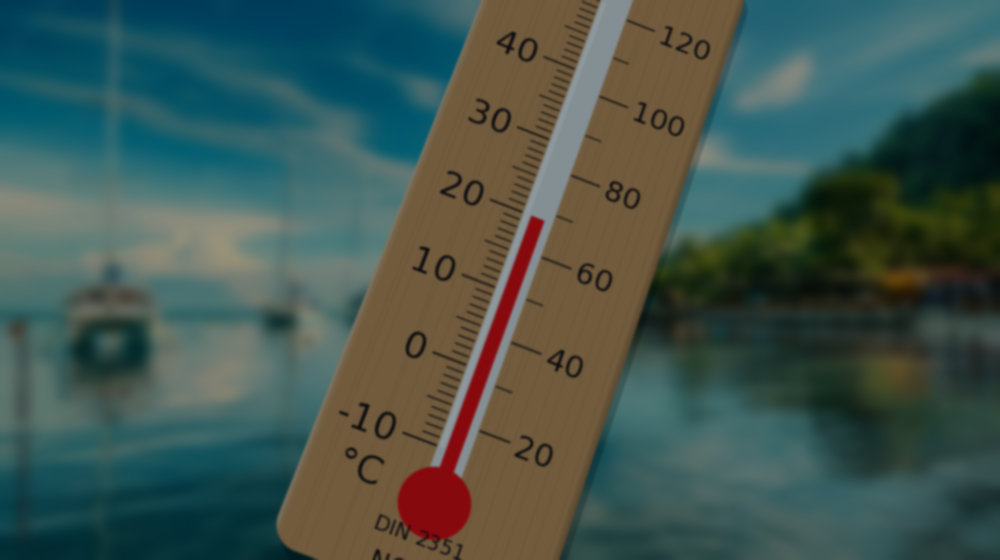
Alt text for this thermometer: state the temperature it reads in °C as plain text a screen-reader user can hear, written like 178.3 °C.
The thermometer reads 20 °C
